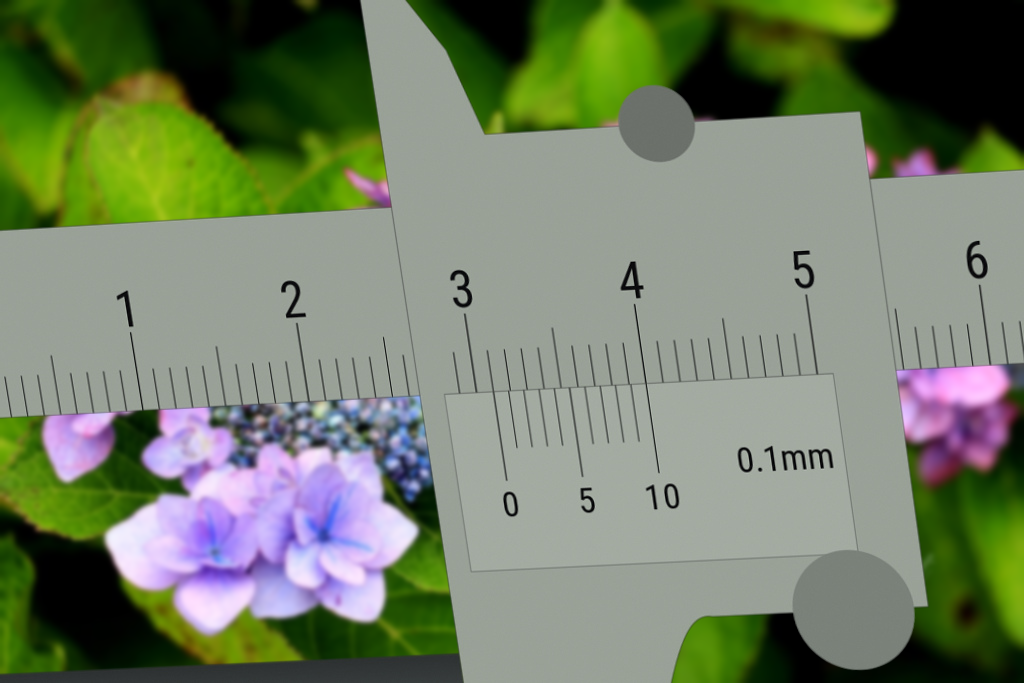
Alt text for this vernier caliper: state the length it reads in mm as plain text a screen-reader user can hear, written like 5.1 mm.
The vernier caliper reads 31.0 mm
